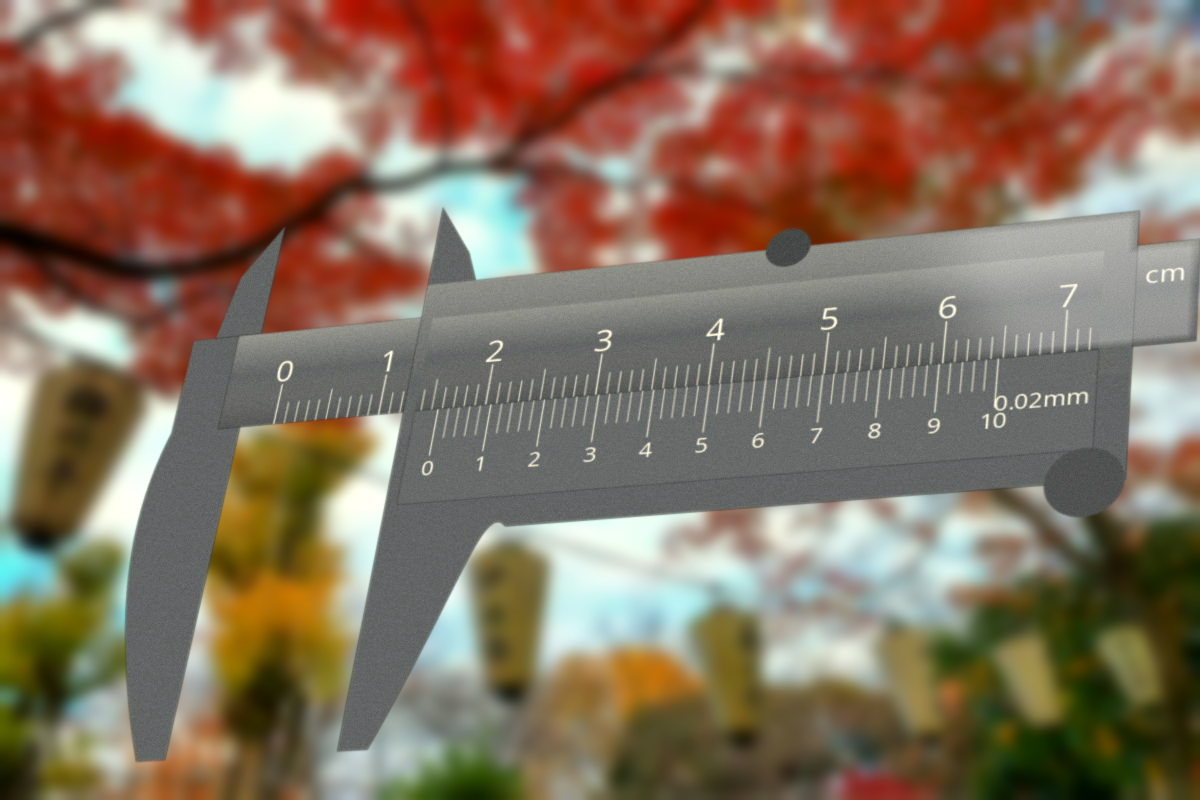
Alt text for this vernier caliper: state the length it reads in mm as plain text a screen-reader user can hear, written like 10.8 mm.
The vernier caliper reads 15.6 mm
